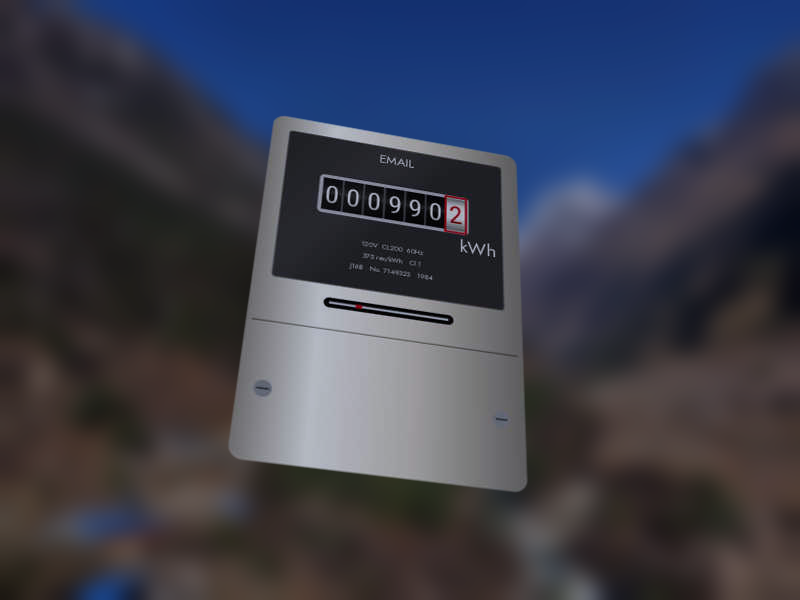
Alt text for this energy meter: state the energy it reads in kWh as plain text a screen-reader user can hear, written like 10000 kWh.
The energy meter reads 990.2 kWh
